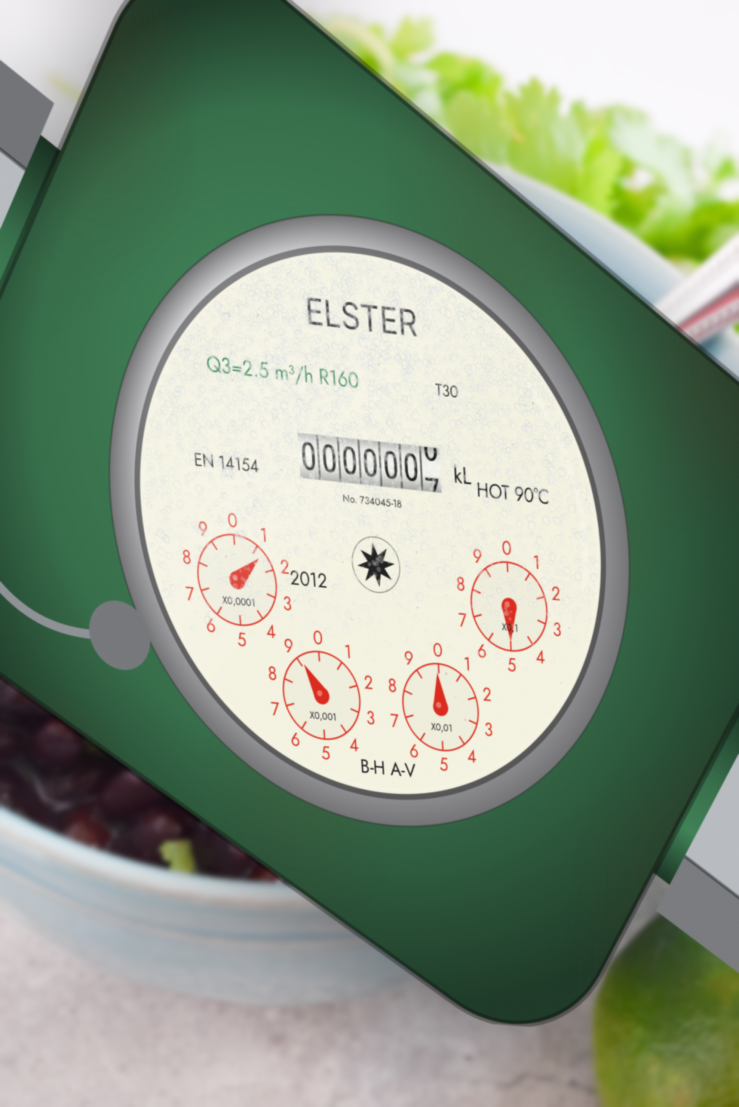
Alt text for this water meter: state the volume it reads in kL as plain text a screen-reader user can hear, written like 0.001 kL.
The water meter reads 6.4991 kL
